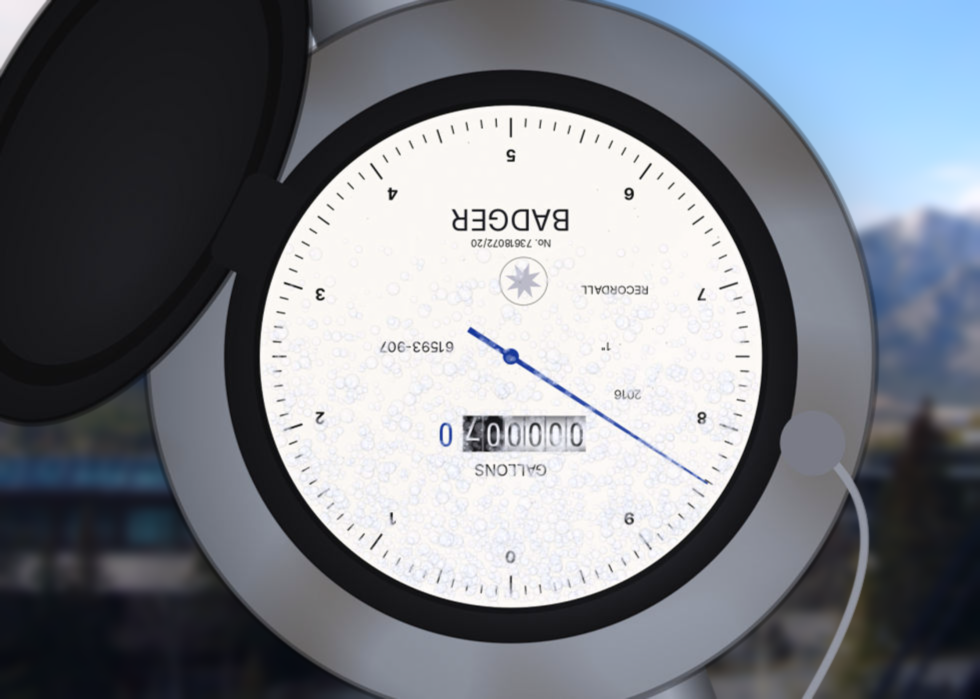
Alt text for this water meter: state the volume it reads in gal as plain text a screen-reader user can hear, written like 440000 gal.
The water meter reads 68.4 gal
